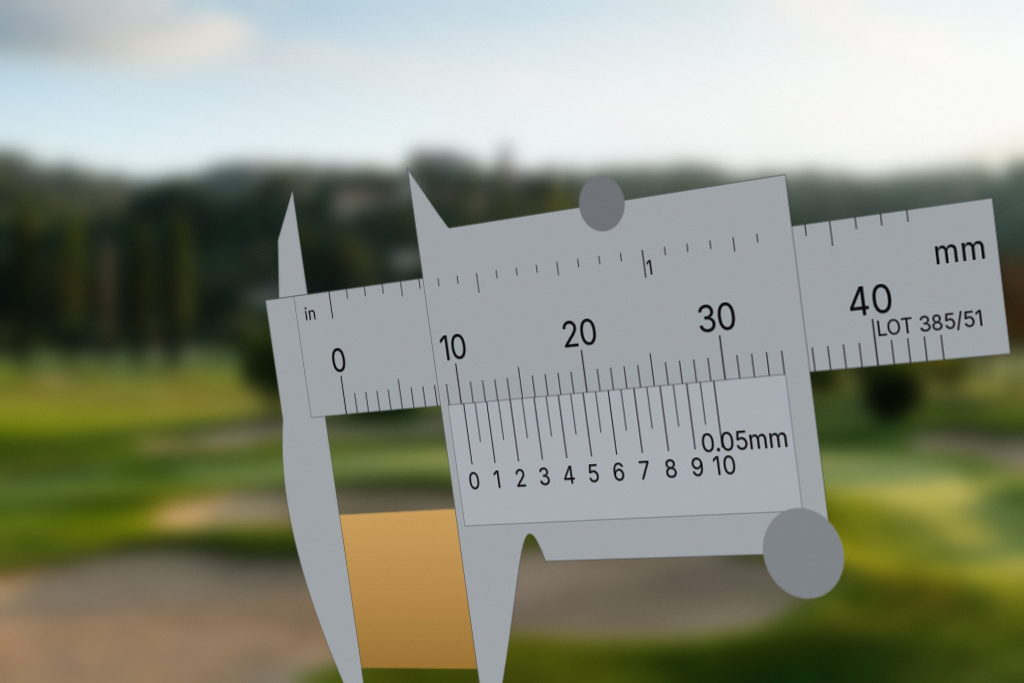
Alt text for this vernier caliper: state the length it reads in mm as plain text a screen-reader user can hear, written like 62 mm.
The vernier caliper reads 10.2 mm
